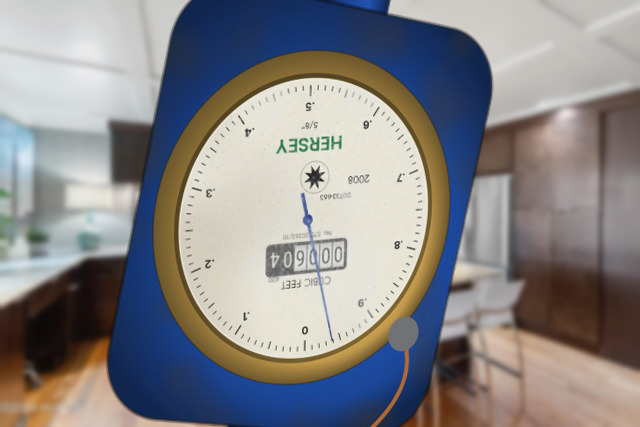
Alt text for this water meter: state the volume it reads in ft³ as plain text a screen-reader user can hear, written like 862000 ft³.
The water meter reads 603.96 ft³
